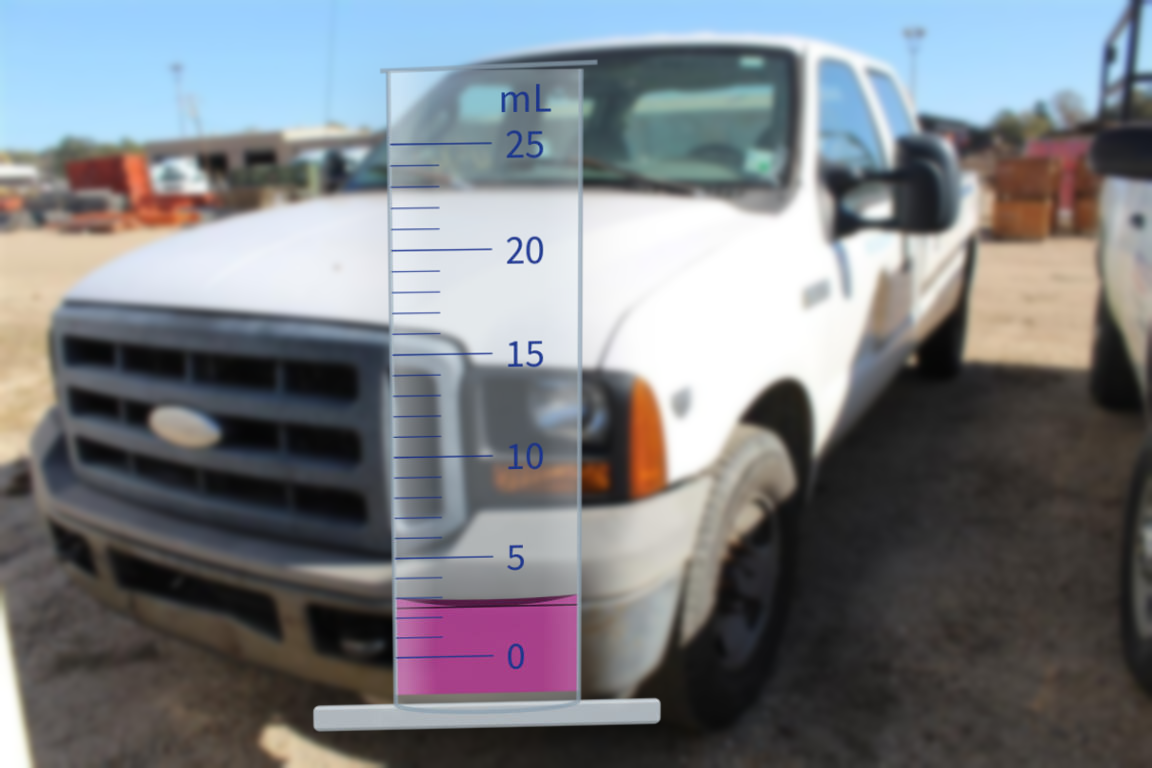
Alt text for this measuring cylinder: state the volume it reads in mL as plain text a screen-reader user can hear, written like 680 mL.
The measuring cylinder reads 2.5 mL
